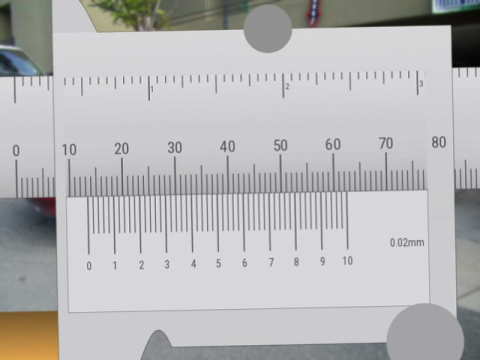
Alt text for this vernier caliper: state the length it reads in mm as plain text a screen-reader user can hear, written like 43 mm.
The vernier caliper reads 13.4 mm
